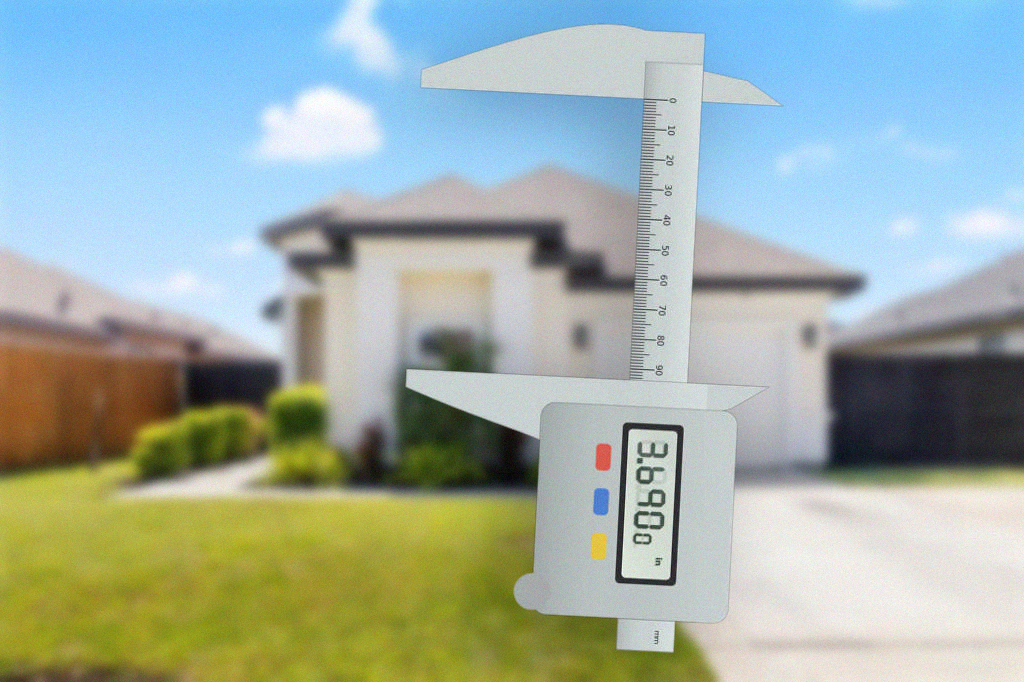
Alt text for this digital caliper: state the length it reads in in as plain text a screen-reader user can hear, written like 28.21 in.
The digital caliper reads 3.6900 in
